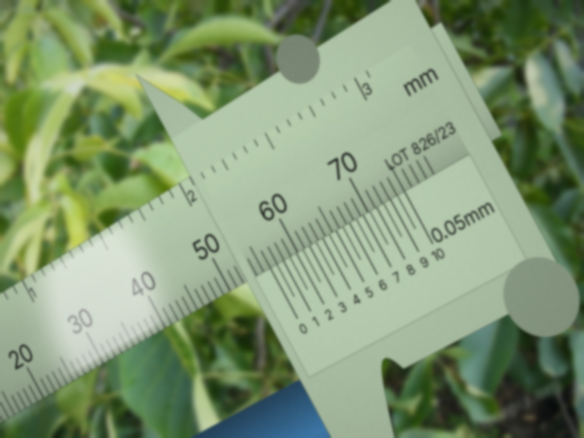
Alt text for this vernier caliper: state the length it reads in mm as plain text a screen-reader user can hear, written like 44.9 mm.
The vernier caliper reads 56.0 mm
